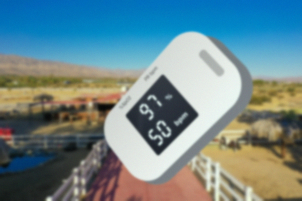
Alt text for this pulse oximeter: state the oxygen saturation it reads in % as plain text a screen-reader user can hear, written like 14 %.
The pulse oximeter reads 97 %
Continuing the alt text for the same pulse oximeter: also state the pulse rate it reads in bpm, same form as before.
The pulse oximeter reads 50 bpm
